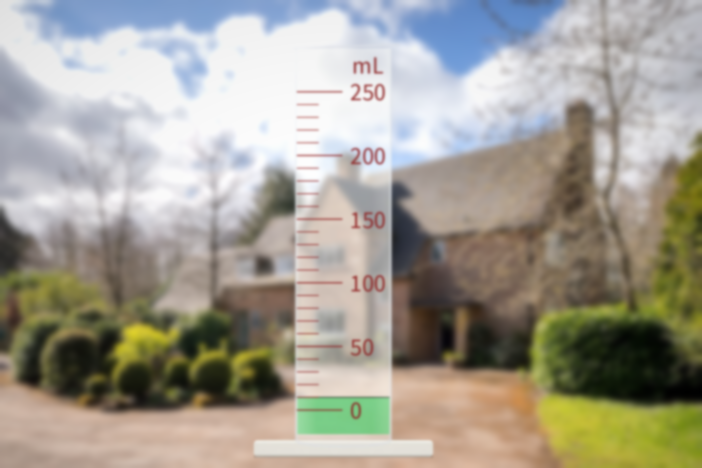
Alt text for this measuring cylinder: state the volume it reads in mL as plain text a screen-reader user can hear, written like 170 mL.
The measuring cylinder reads 10 mL
